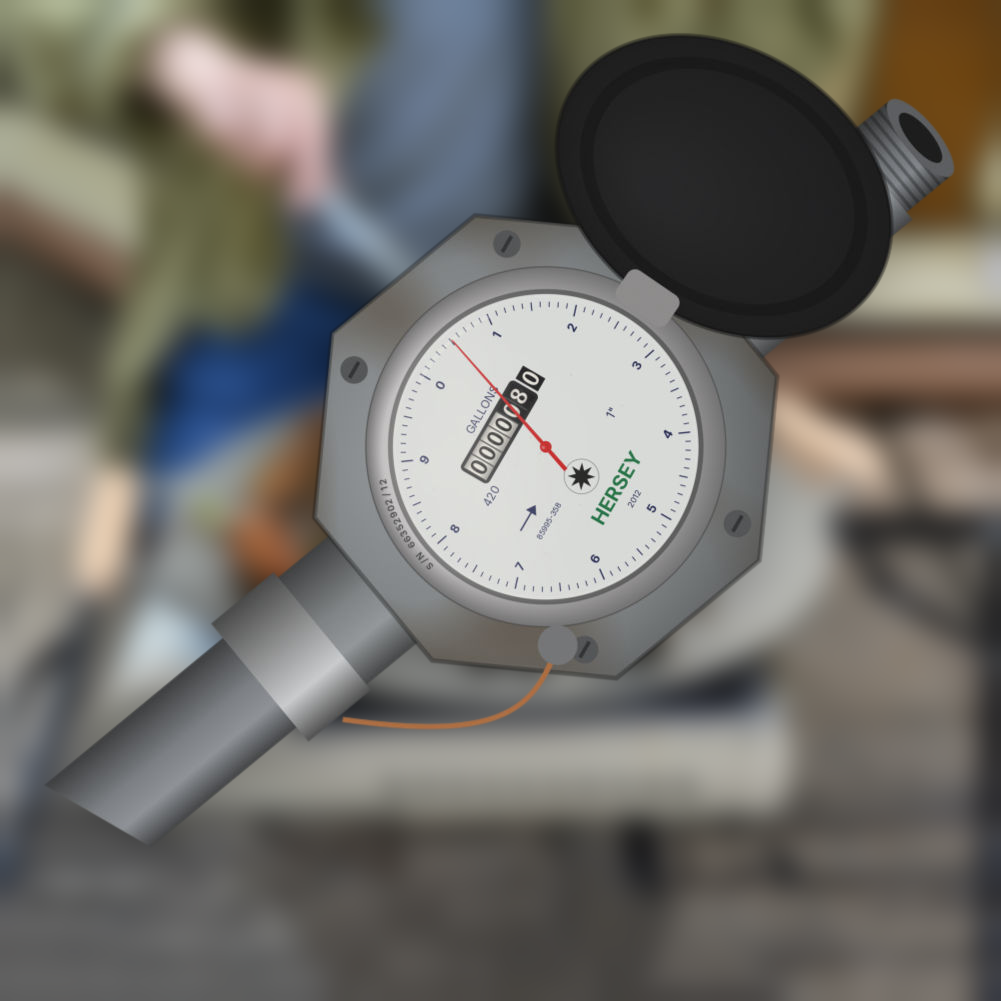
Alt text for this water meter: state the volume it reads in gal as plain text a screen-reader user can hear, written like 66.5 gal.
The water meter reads 80.5 gal
